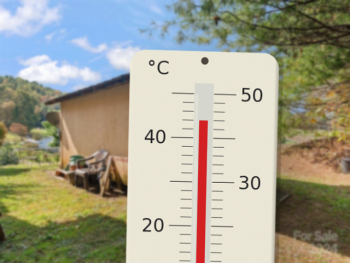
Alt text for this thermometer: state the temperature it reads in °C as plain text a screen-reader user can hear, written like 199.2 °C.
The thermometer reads 44 °C
